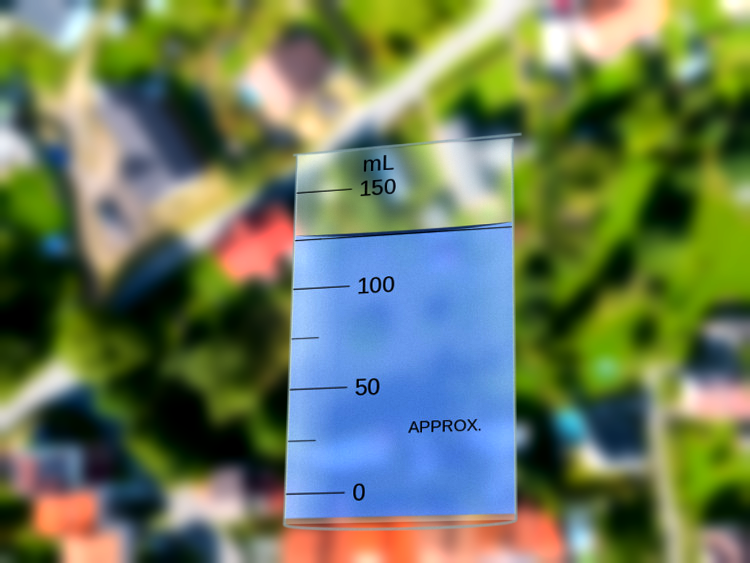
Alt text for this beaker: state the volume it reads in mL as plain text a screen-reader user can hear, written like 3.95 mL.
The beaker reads 125 mL
